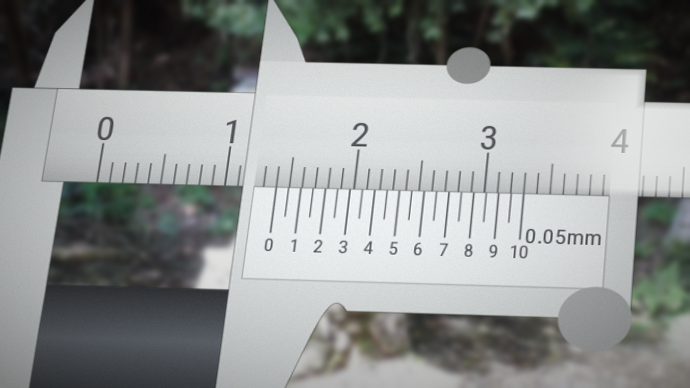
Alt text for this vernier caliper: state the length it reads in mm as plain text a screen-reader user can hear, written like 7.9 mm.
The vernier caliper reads 14.0 mm
